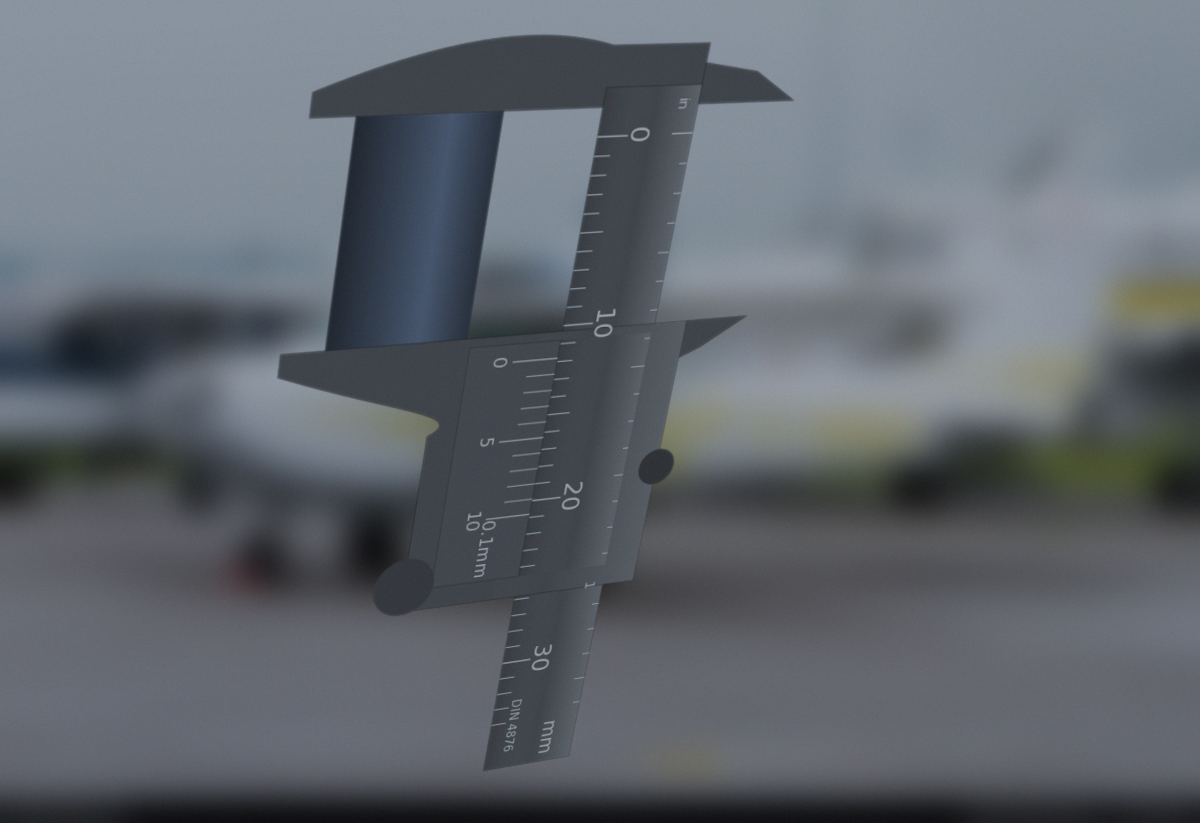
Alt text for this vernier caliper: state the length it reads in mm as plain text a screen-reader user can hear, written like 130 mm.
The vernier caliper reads 11.8 mm
